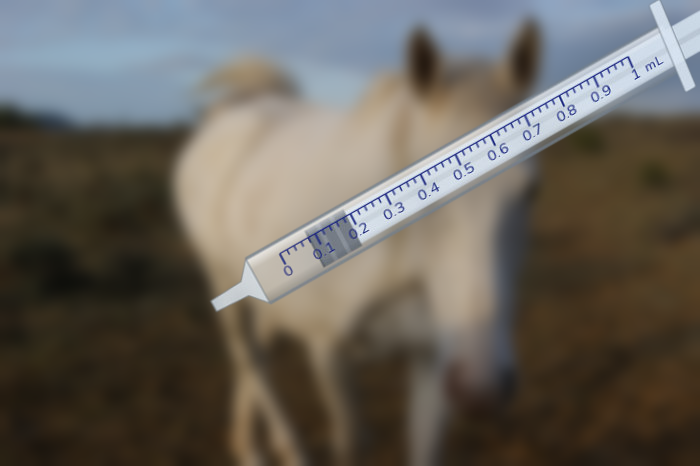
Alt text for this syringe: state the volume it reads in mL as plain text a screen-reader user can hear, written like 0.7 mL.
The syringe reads 0.08 mL
